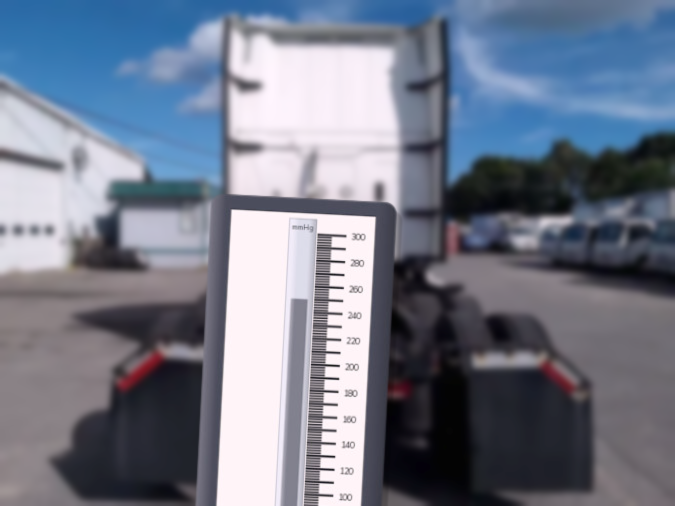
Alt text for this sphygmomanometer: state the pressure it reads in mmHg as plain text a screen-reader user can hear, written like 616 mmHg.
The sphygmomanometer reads 250 mmHg
